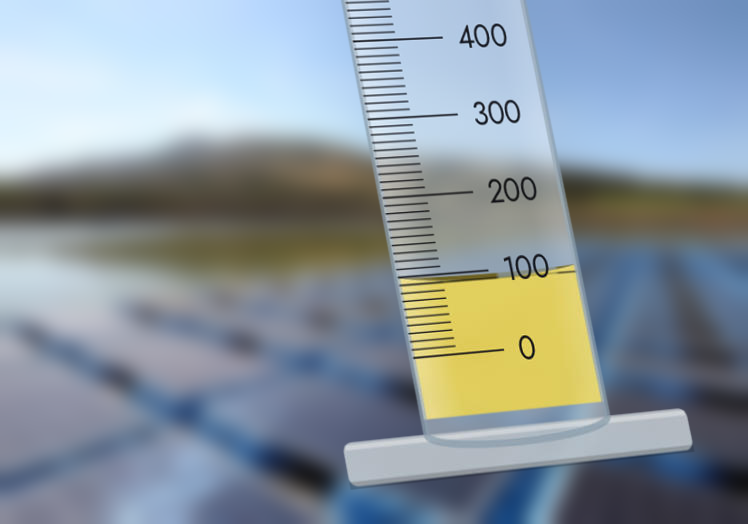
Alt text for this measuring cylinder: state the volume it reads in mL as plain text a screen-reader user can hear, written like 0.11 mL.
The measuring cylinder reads 90 mL
